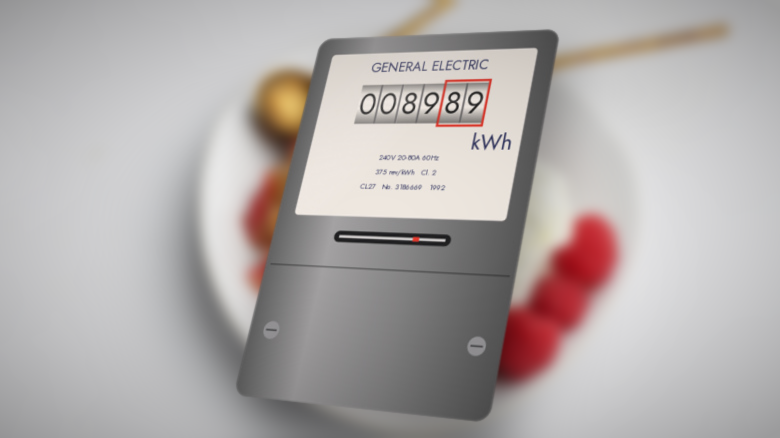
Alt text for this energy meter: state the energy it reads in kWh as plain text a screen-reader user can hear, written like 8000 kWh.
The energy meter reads 89.89 kWh
